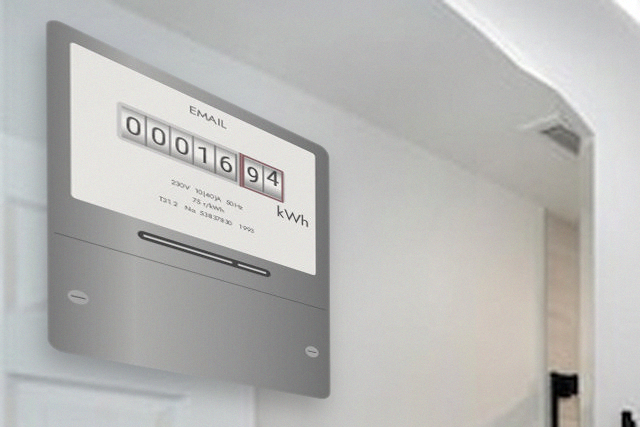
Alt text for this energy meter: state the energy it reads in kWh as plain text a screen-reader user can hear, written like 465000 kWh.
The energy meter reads 16.94 kWh
